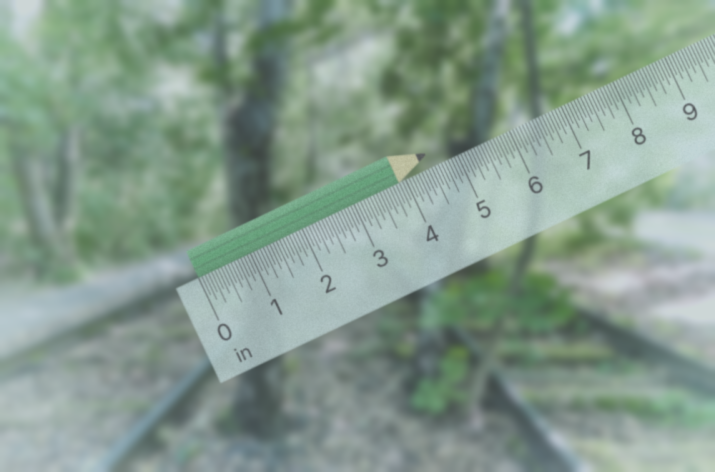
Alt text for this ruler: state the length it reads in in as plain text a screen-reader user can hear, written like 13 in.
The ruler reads 4.5 in
